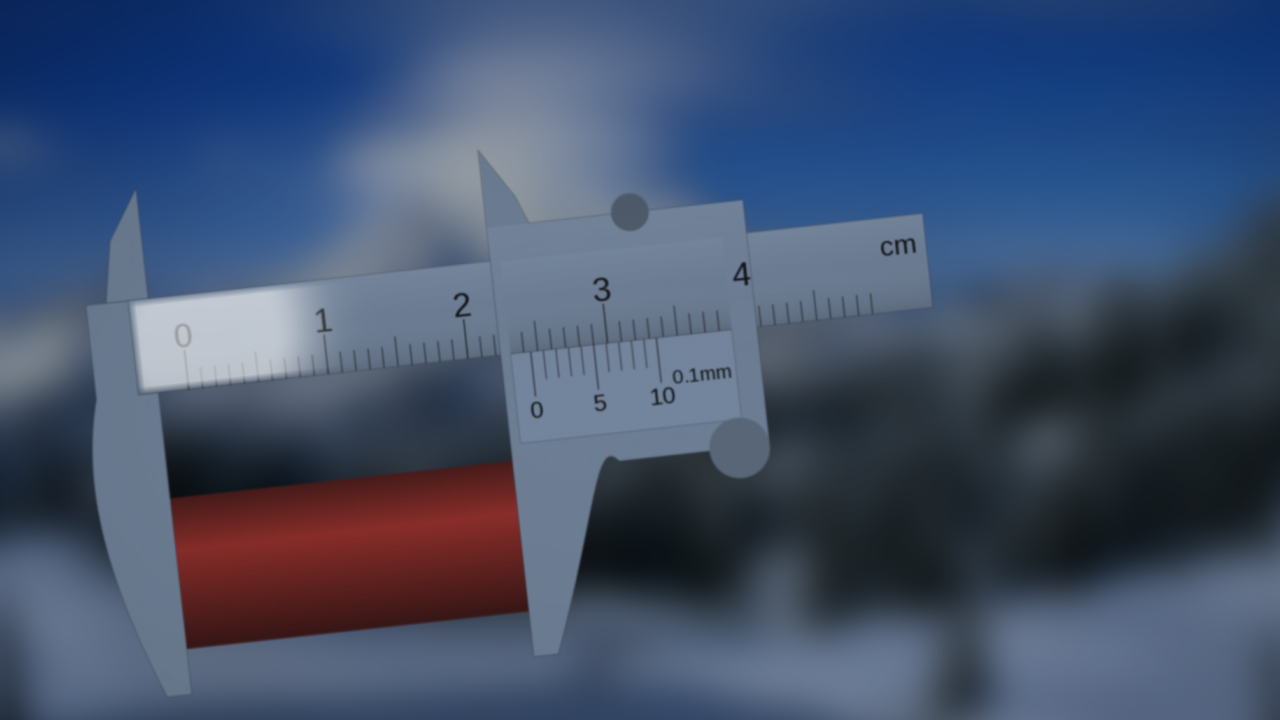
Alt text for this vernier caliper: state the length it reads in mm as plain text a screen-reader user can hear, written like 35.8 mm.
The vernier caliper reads 24.5 mm
